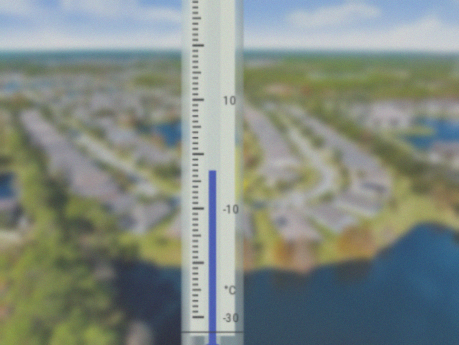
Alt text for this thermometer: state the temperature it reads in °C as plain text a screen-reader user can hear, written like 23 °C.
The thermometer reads -3 °C
